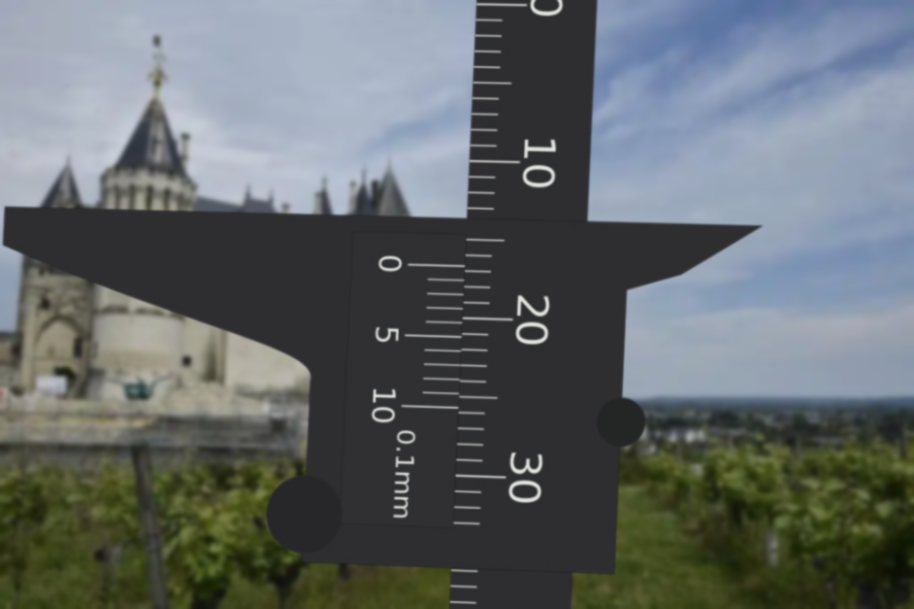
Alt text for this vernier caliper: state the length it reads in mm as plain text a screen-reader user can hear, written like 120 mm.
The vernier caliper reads 16.7 mm
